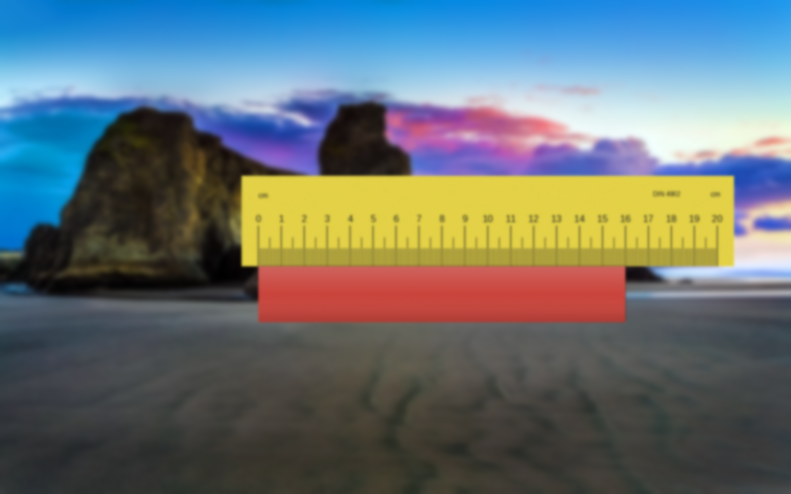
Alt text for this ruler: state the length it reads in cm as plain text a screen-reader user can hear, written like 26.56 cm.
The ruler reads 16 cm
